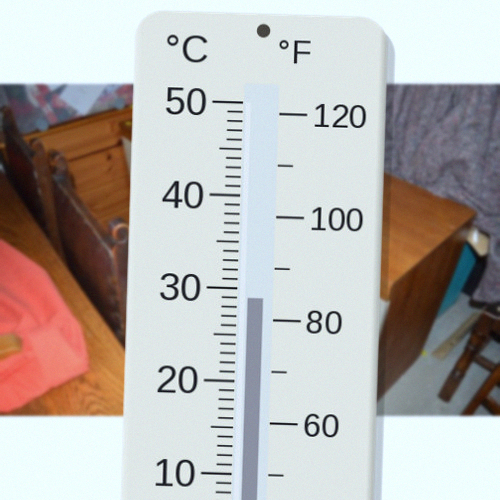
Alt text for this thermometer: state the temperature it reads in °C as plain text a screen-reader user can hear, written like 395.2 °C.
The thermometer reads 29 °C
